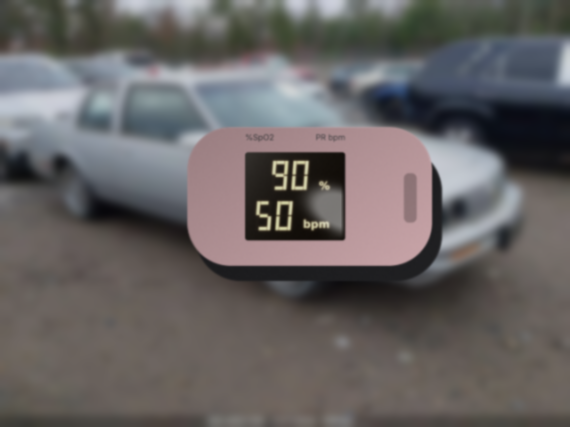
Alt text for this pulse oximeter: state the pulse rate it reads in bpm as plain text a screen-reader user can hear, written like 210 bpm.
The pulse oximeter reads 50 bpm
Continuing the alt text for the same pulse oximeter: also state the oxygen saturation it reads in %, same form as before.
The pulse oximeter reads 90 %
